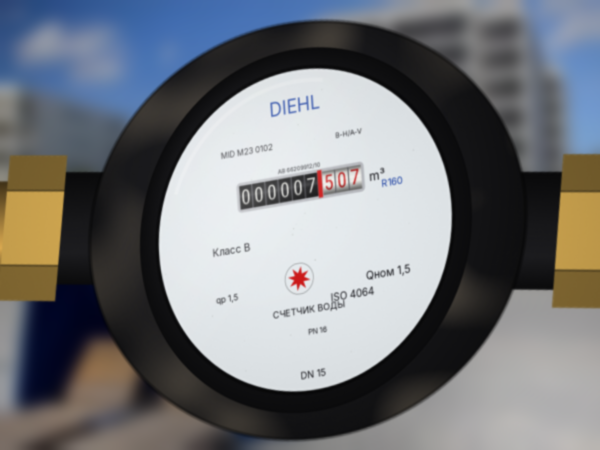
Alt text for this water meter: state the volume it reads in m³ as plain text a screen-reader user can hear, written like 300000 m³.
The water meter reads 7.507 m³
